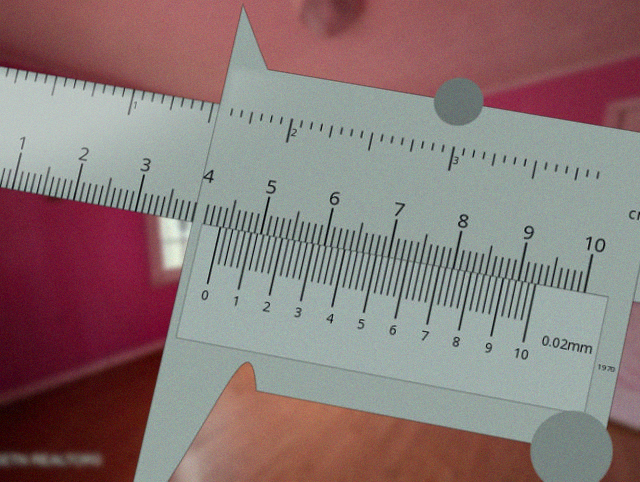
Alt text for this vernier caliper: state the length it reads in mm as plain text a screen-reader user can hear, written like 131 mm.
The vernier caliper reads 43.6 mm
